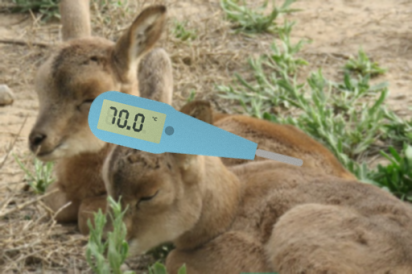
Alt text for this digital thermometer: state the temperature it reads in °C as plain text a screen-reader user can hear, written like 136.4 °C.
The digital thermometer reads 70.0 °C
